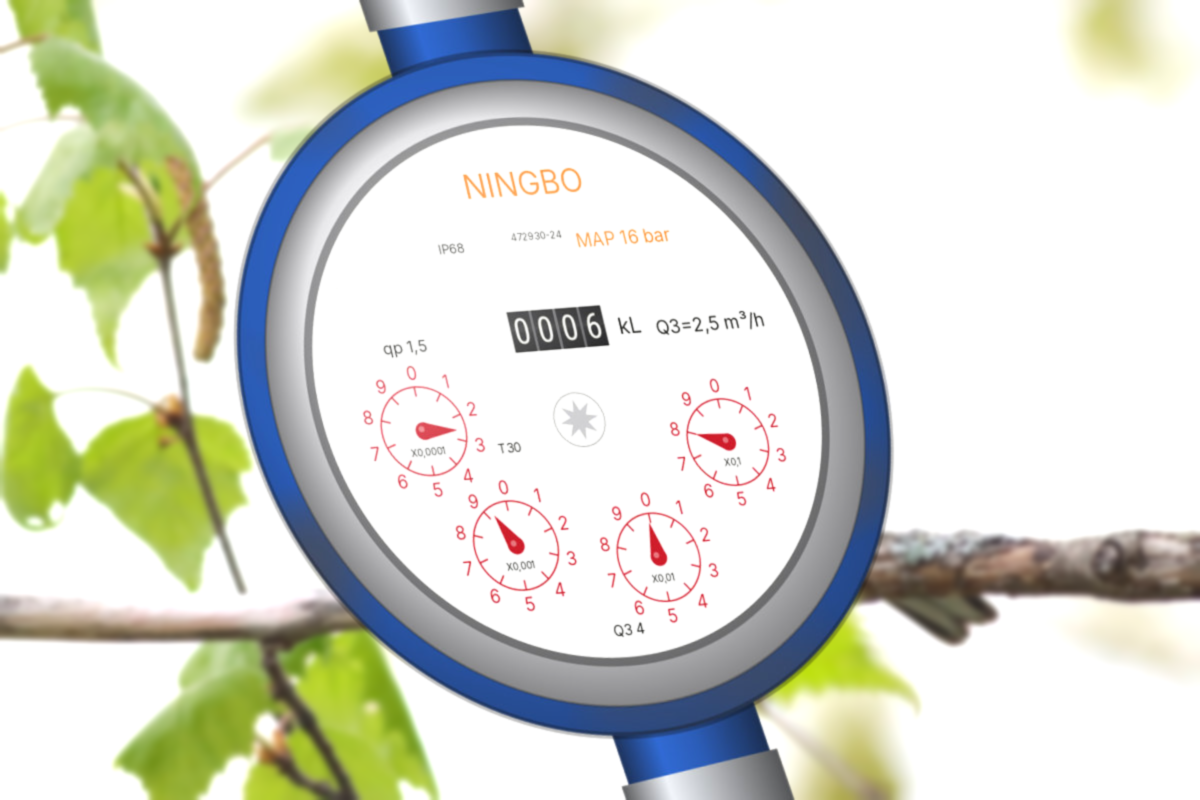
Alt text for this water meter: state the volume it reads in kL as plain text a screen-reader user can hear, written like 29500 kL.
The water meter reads 6.7992 kL
